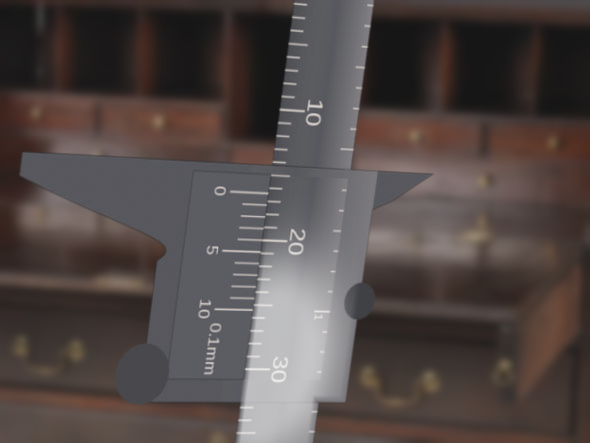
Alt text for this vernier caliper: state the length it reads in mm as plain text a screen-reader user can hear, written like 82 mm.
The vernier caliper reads 16.4 mm
